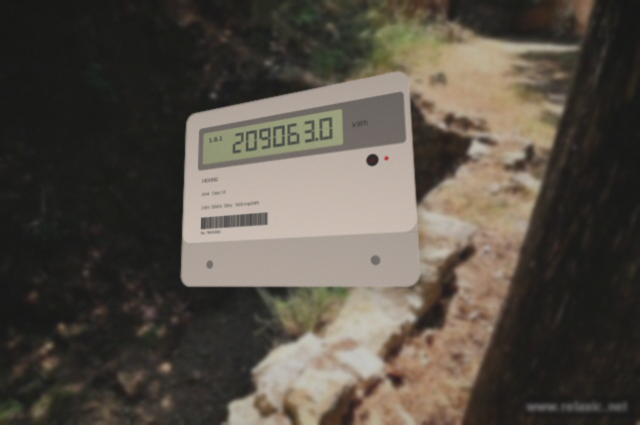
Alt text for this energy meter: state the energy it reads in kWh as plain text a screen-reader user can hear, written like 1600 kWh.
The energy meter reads 209063.0 kWh
